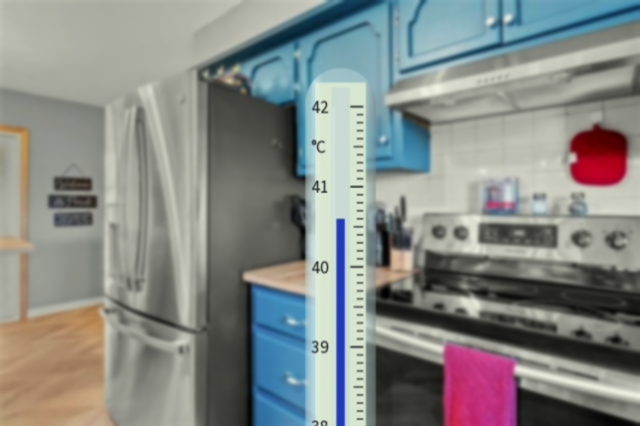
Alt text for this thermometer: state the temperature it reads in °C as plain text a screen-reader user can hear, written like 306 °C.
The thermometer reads 40.6 °C
